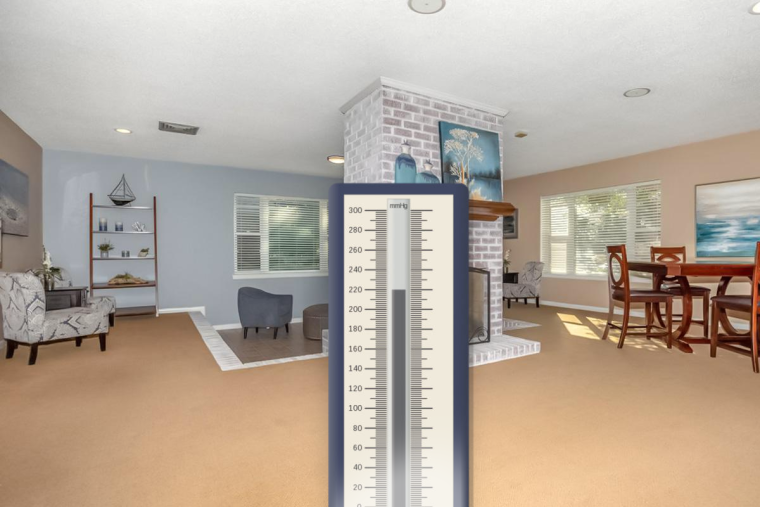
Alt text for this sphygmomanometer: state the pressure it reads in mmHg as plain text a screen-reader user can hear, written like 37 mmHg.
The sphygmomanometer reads 220 mmHg
